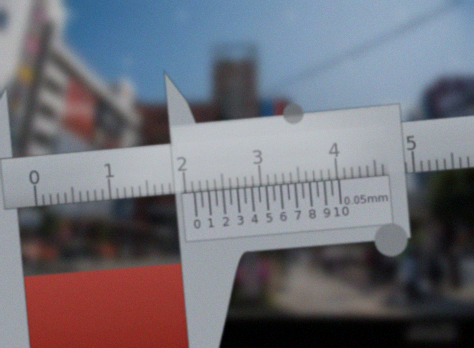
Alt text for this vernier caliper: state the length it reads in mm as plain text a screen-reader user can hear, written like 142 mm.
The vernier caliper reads 21.2 mm
